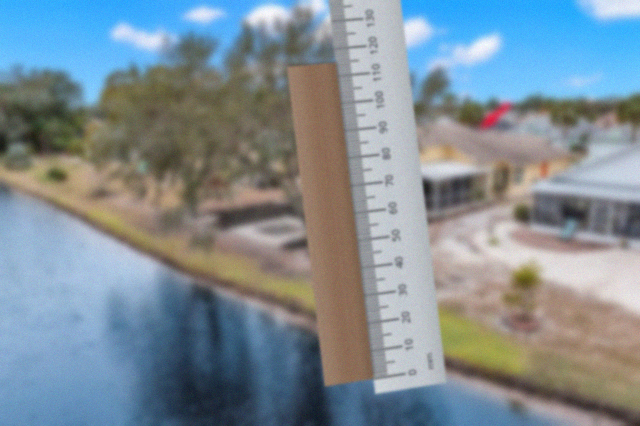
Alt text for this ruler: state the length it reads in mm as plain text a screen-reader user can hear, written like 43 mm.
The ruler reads 115 mm
